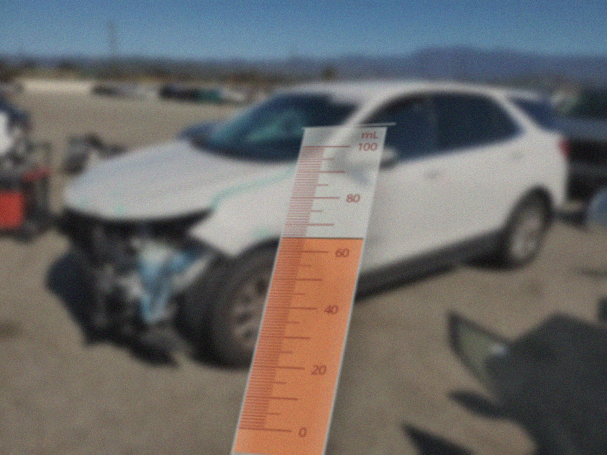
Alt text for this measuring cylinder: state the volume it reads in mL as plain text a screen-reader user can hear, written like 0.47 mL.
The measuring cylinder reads 65 mL
